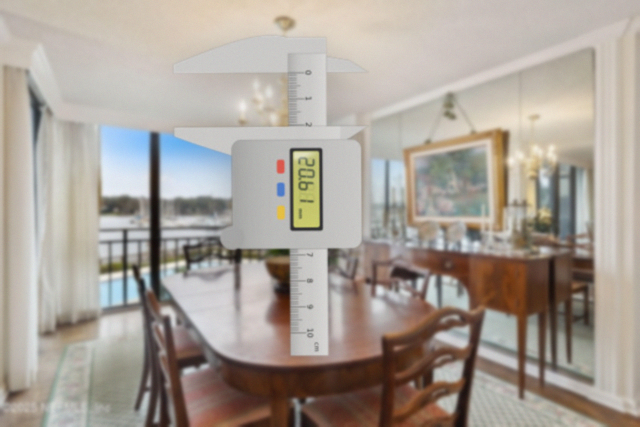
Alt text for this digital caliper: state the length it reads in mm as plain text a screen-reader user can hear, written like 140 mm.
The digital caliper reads 20.61 mm
